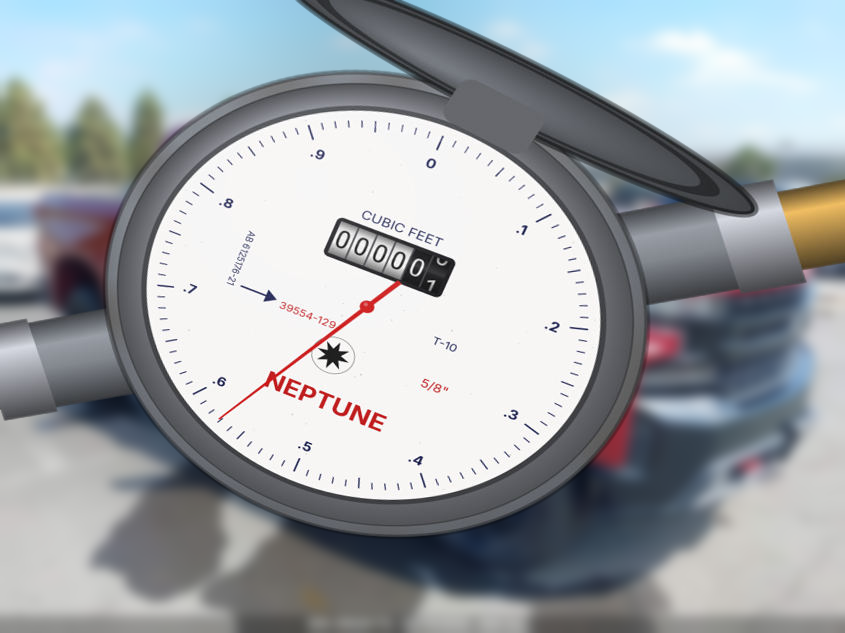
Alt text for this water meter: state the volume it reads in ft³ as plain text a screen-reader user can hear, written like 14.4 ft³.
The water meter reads 0.57 ft³
